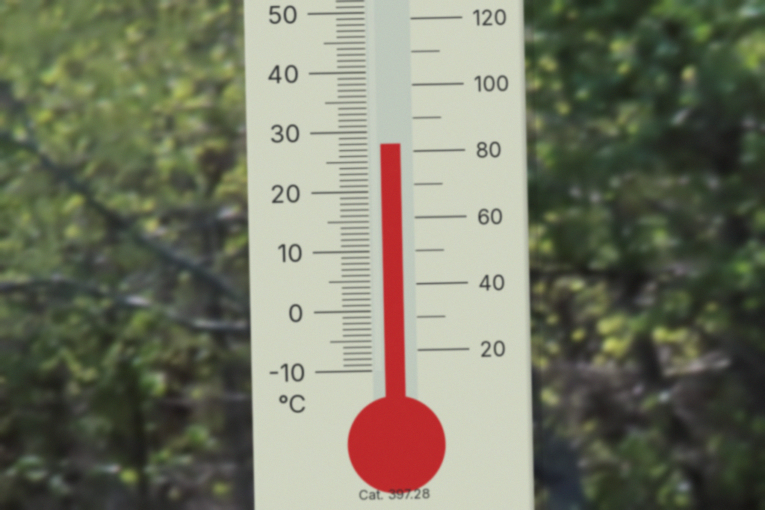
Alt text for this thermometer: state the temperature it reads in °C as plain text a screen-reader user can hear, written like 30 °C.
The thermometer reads 28 °C
